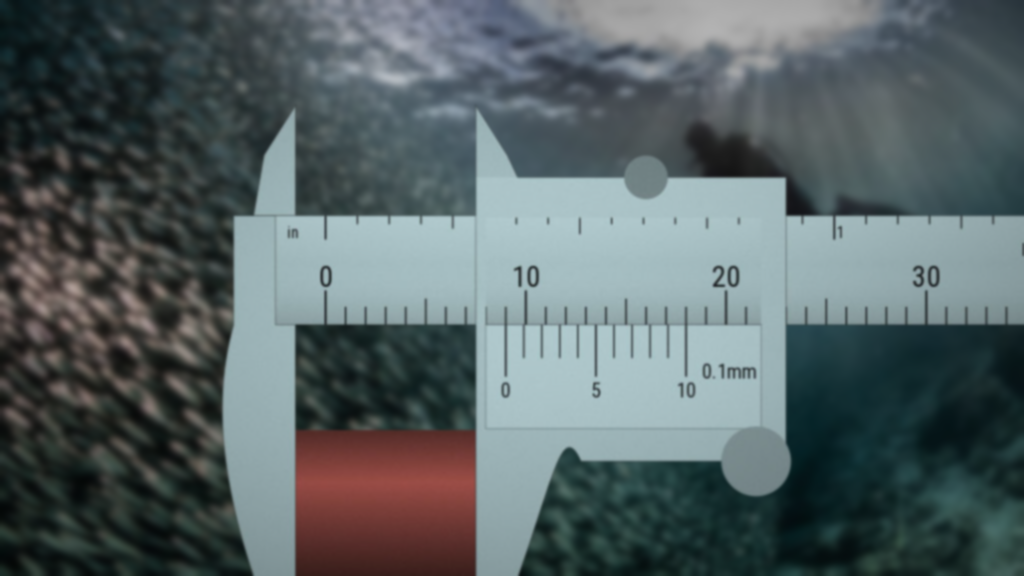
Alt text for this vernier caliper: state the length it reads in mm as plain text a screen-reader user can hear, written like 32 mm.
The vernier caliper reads 9.0 mm
